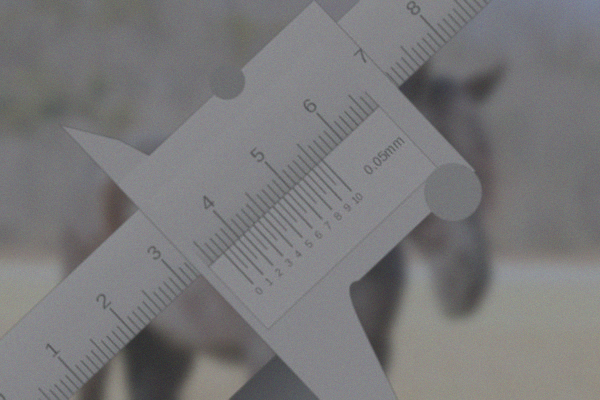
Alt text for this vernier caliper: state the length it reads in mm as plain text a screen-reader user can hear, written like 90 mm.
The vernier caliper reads 37.0 mm
